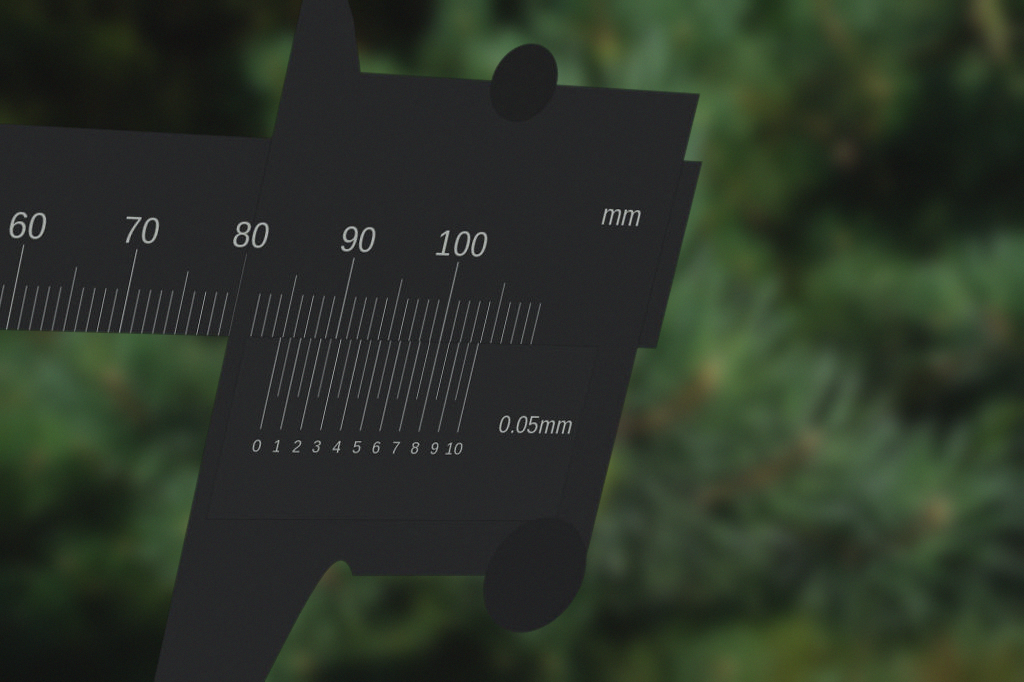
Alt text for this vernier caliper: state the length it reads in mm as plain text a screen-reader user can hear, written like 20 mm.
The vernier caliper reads 84.8 mm
